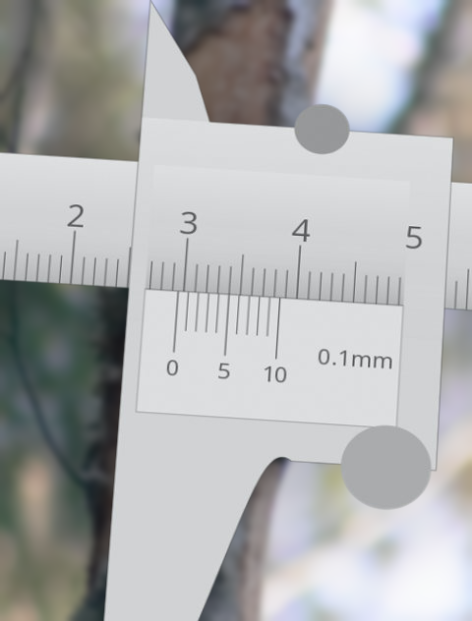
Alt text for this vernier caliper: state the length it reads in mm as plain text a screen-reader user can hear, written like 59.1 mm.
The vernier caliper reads 29.5 mm
